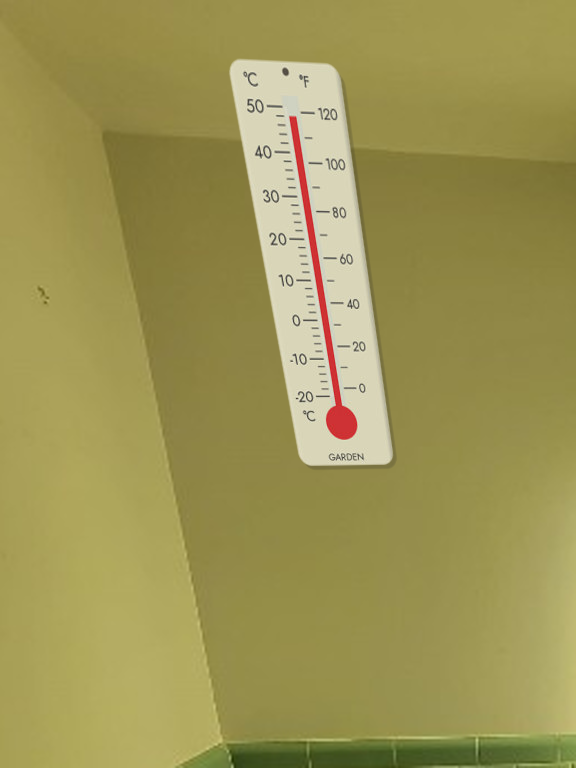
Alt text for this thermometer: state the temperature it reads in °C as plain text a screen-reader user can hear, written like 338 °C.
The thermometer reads 48 °C
